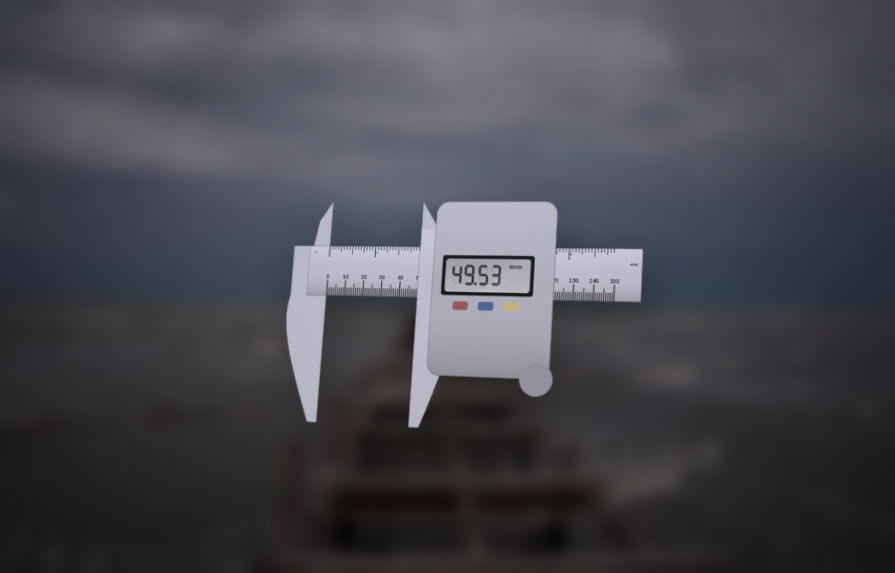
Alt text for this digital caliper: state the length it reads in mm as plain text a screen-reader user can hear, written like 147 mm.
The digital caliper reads 49.53 mm
